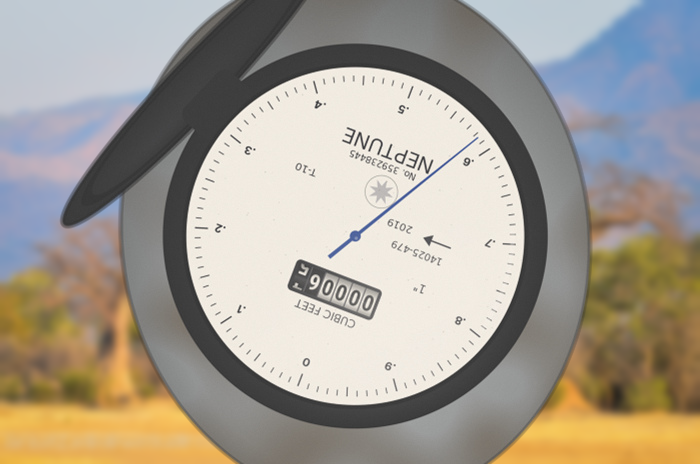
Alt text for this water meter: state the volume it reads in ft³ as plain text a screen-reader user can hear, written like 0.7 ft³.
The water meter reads 64.58 ft³
